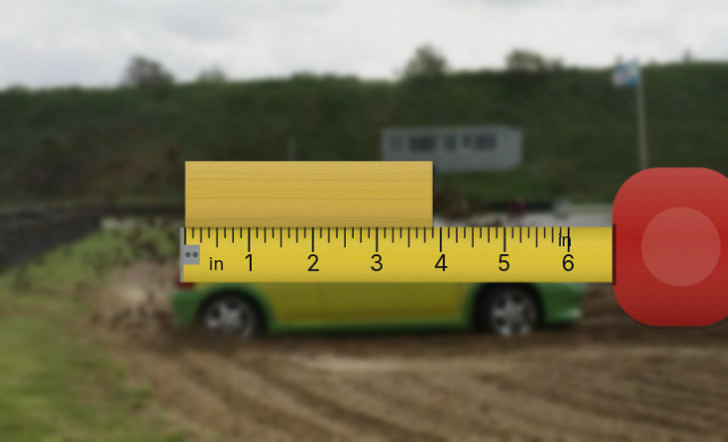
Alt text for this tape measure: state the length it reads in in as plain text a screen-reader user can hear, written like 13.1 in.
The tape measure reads 3.875 in
